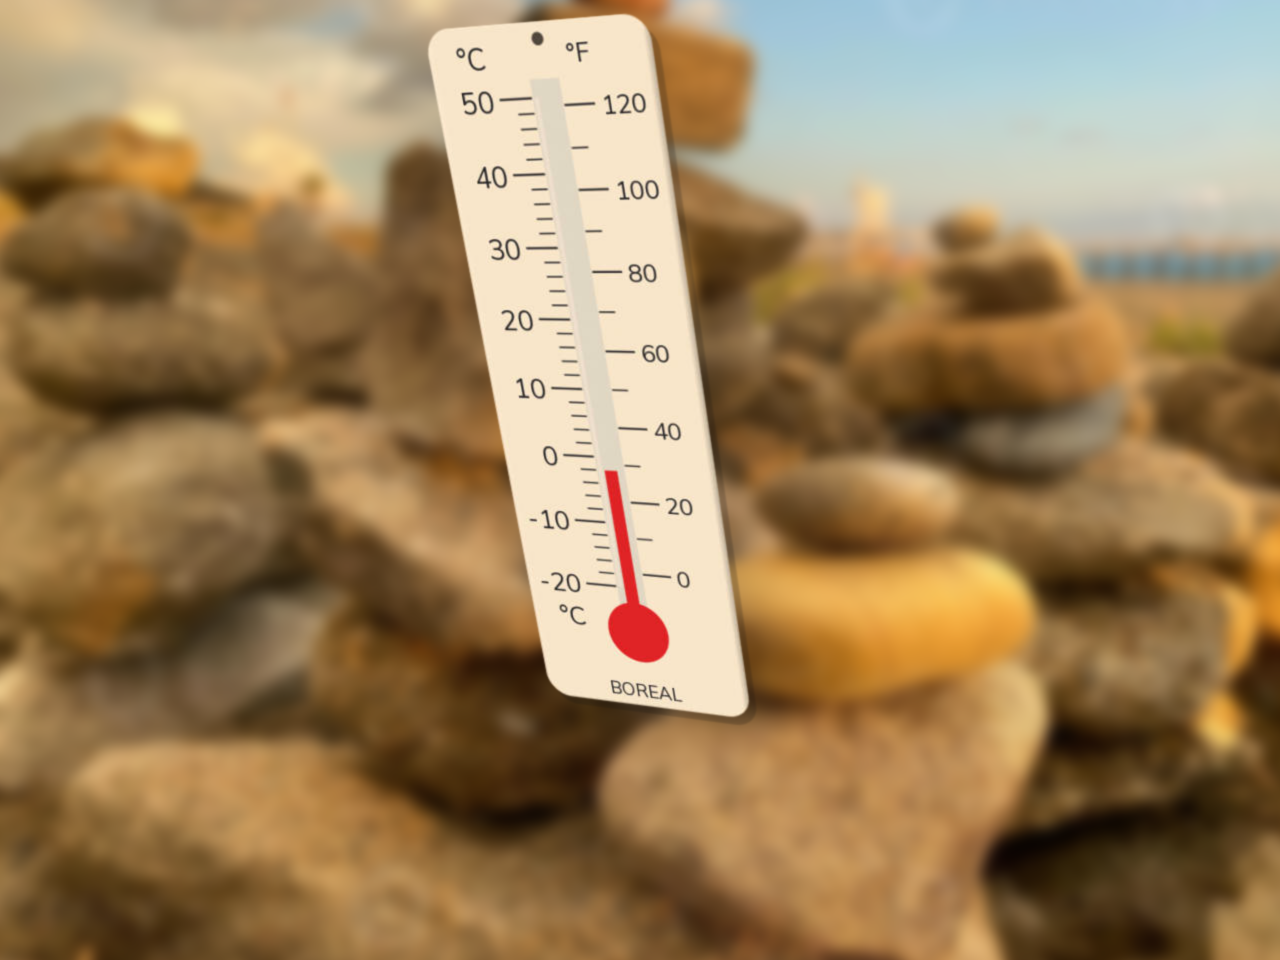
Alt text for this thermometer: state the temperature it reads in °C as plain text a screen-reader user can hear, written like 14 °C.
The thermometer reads -2 °C
